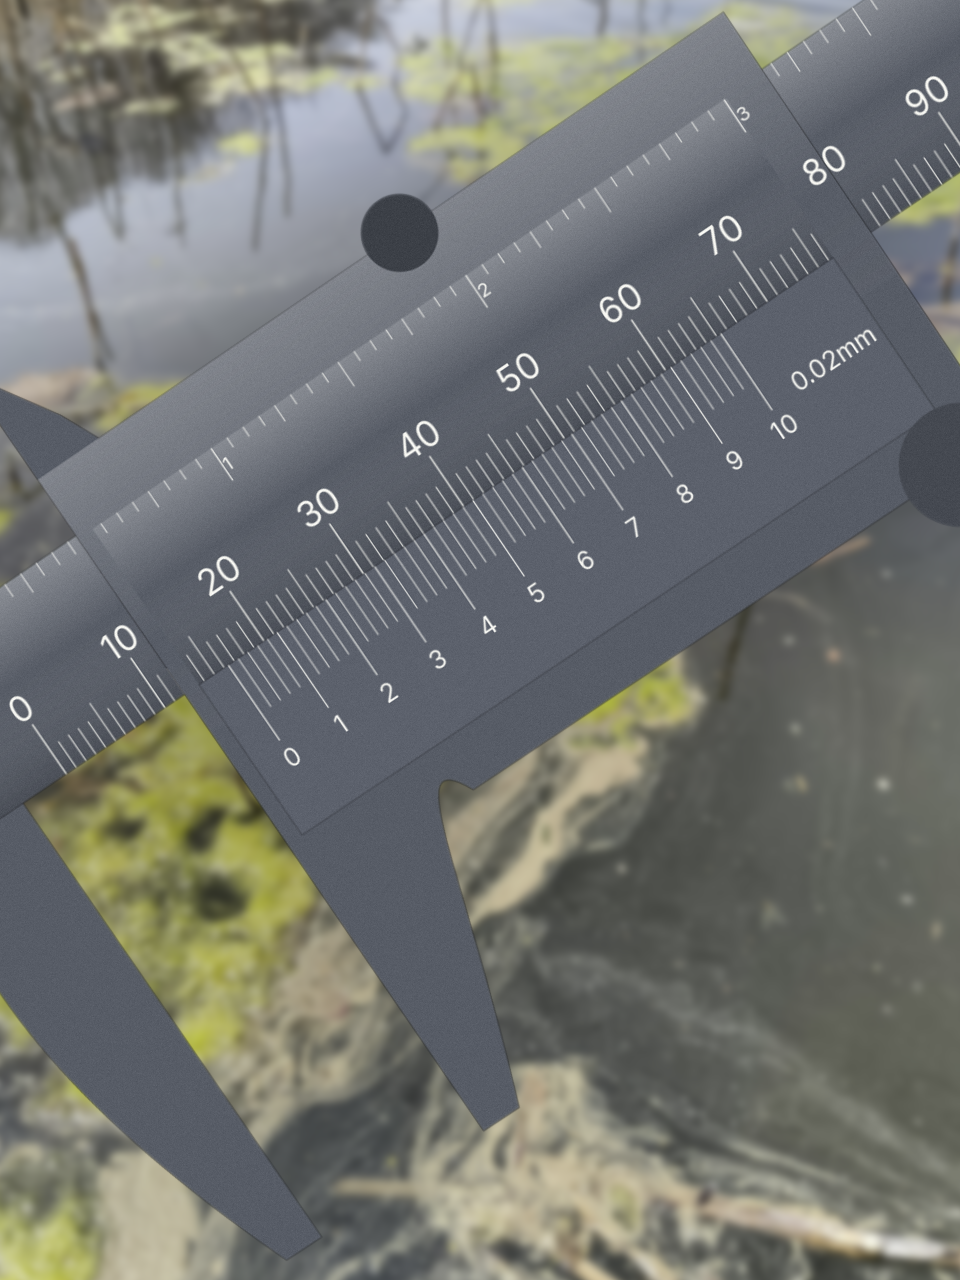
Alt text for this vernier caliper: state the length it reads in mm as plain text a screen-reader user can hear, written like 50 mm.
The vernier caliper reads 16.4 mm
